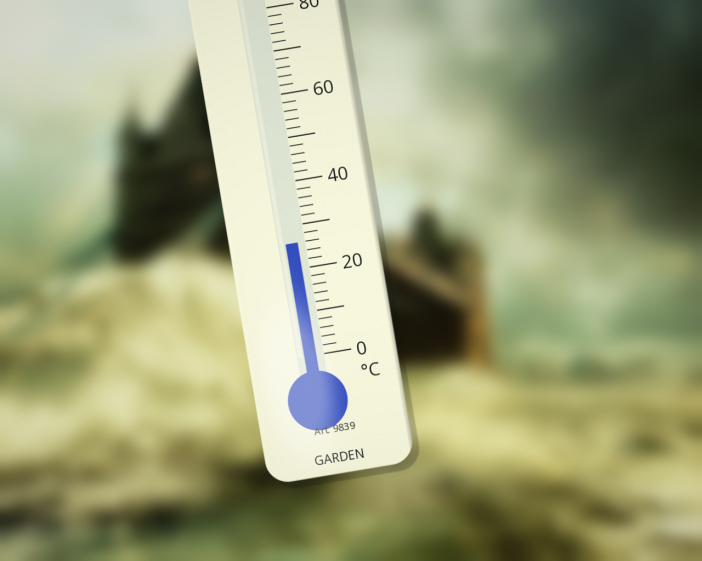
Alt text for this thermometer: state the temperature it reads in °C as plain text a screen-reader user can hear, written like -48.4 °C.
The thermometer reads 26 °C
